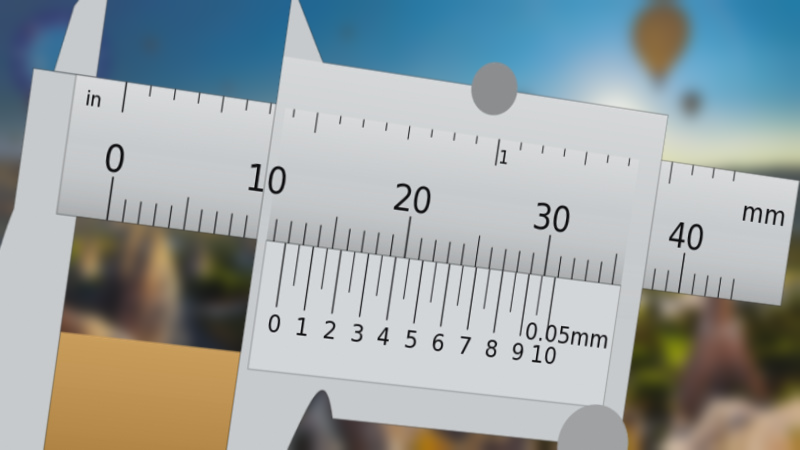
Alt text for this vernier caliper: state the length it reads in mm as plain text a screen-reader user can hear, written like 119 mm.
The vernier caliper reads 11.8 mm
